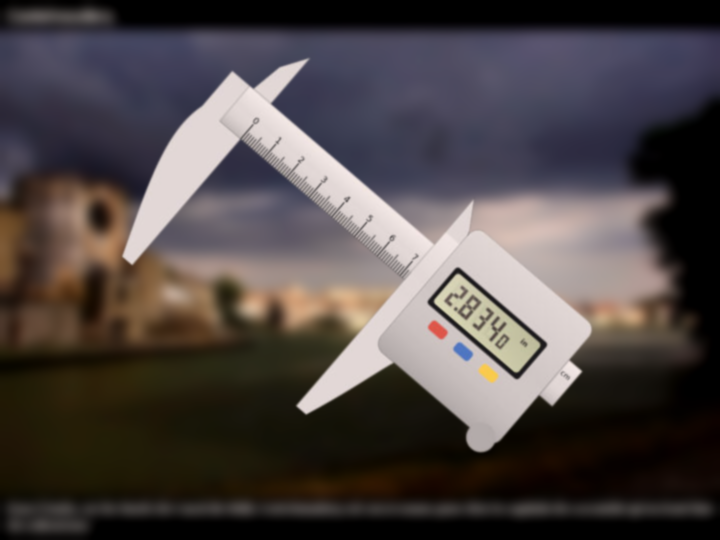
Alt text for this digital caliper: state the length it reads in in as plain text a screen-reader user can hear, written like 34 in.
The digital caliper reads 2.8340 in
